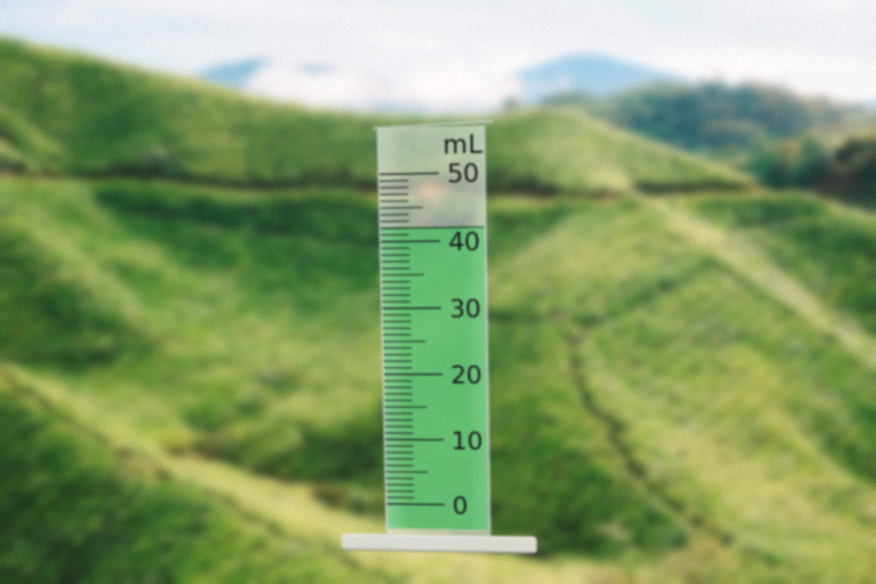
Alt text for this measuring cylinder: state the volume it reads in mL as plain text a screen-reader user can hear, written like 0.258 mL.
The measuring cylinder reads 42 mL
